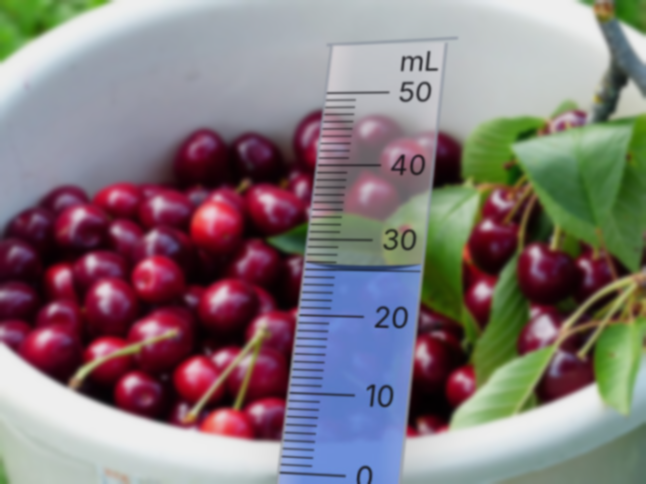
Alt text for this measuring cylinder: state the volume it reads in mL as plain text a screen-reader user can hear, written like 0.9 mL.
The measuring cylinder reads 26 mL
